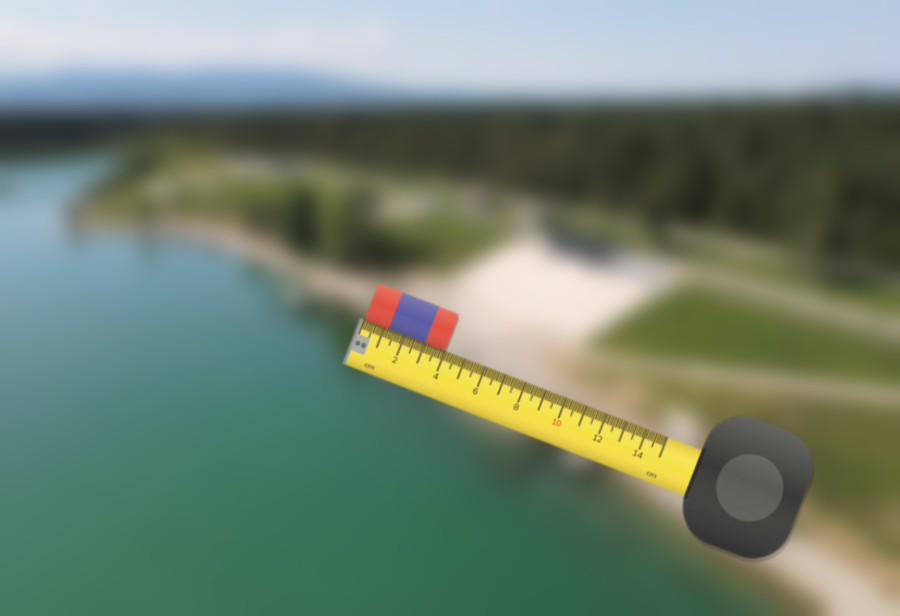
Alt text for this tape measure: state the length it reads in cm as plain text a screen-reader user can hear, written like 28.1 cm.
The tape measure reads 4 cm
